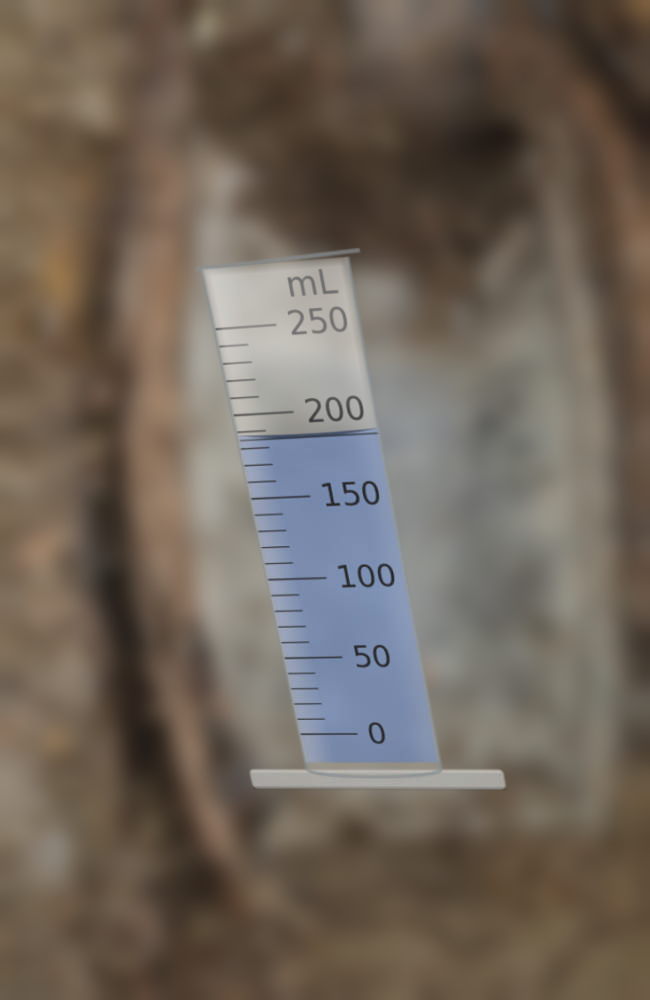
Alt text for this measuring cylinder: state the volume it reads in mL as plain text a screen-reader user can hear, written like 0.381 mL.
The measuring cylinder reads 185 mL
